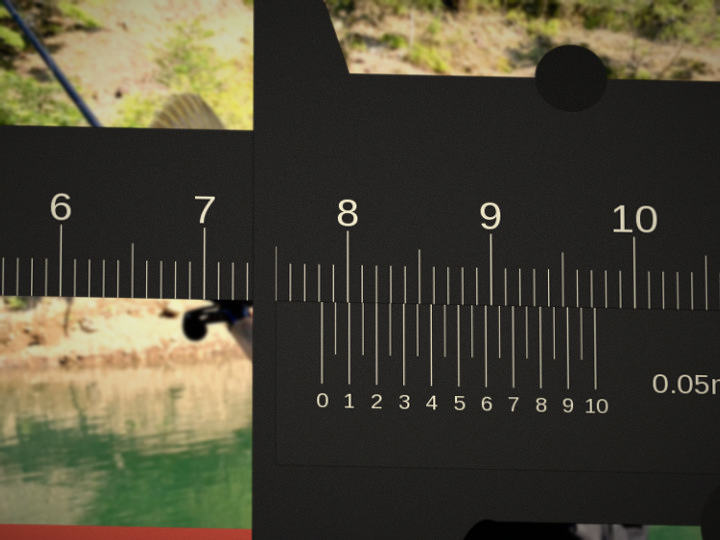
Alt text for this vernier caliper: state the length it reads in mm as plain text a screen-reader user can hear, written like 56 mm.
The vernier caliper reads 78.2 mm
